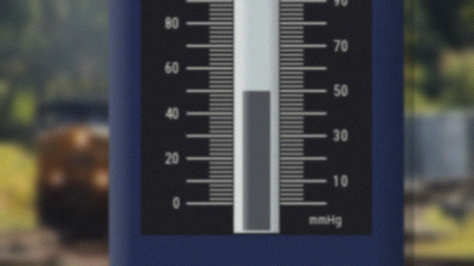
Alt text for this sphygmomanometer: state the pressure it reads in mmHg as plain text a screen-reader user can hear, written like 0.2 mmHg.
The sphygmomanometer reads 50 mmHg
